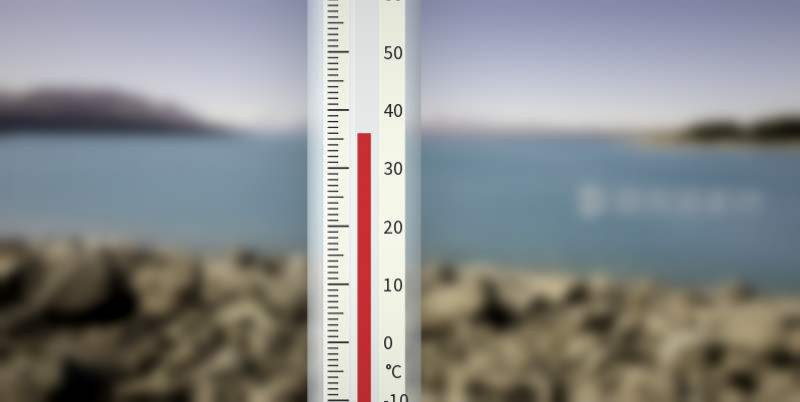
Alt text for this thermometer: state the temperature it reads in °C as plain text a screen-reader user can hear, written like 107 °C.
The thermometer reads 36 °C
